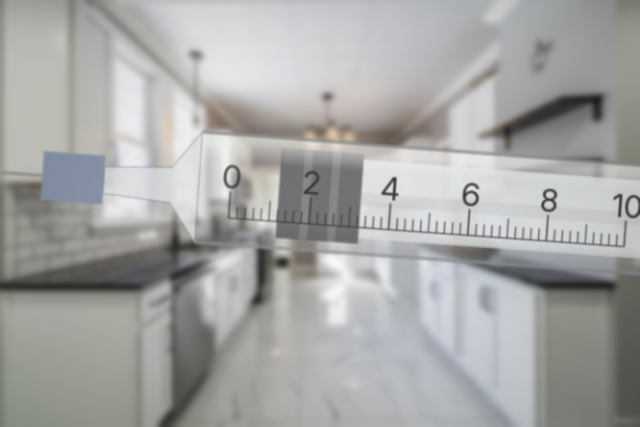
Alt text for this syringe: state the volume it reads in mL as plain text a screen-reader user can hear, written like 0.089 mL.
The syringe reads 1.2 mL
